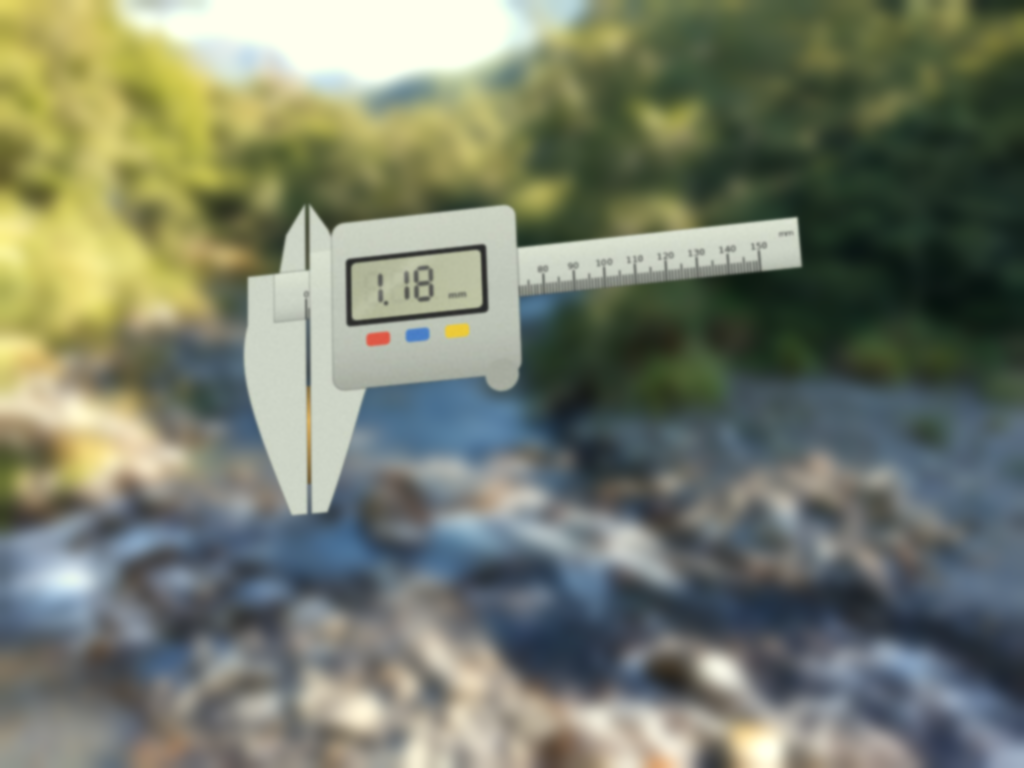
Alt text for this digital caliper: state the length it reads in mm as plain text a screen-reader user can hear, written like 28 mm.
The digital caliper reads 1.18 mm
